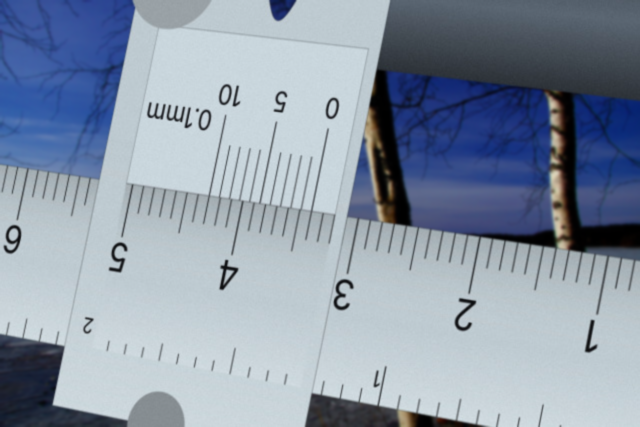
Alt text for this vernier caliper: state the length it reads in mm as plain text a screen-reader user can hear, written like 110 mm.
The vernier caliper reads 34.0 mm
